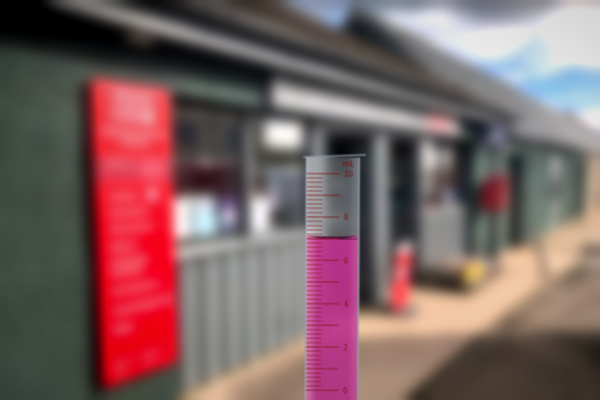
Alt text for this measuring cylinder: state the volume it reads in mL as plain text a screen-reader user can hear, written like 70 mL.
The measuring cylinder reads 7 mL
